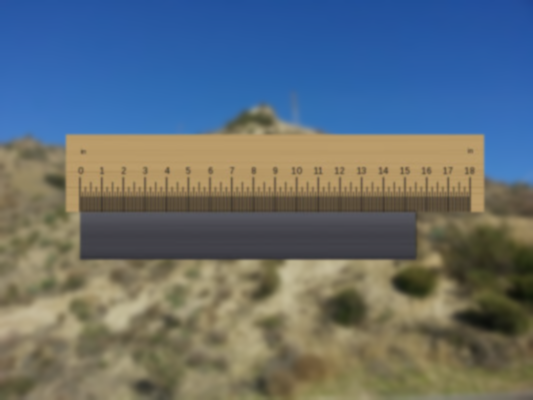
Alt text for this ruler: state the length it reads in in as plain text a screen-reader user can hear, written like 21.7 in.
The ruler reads 15.5 in
